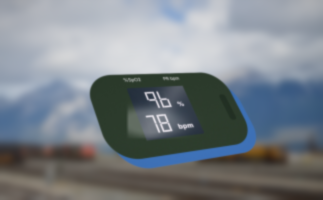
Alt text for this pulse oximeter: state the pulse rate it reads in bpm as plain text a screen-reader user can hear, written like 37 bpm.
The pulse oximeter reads 78 bpm
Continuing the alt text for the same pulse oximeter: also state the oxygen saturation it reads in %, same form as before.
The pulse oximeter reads 96 %
